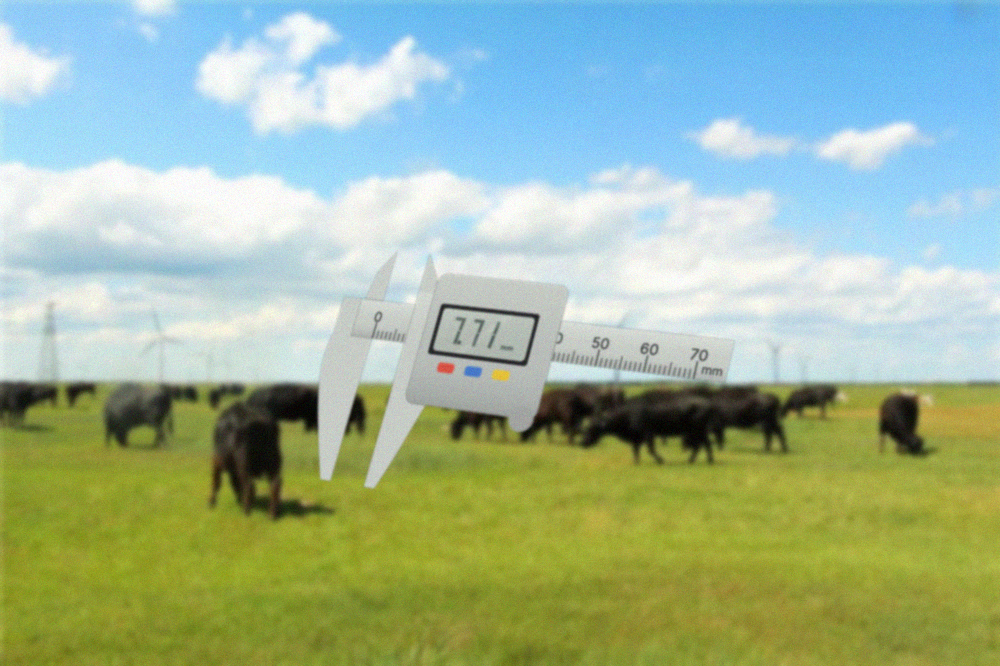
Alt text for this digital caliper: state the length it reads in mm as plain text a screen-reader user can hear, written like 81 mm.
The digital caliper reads 7.71 mm
